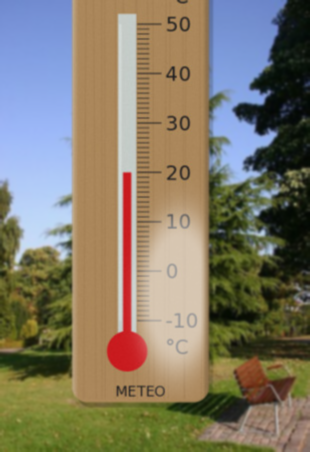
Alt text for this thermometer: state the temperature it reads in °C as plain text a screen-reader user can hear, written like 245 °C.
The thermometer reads 20 °C
